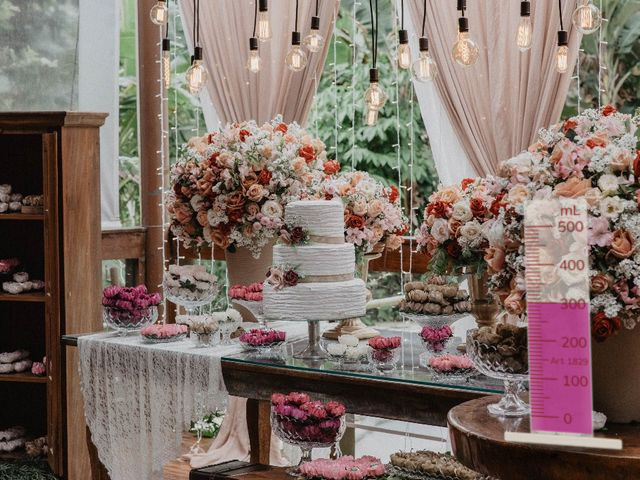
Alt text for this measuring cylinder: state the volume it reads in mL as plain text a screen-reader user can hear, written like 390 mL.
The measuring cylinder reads 300 mL
